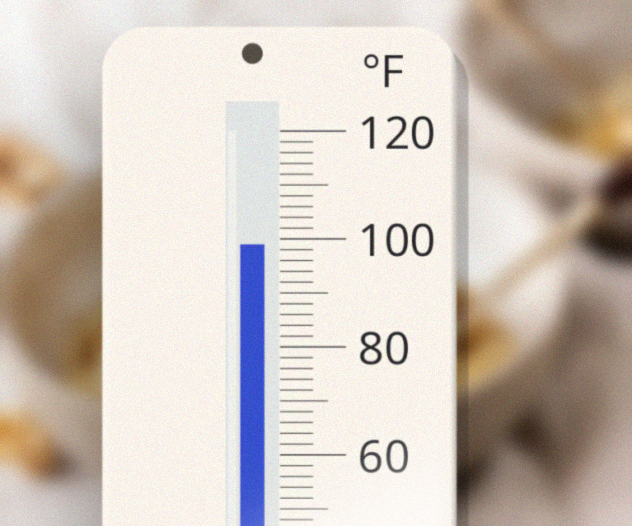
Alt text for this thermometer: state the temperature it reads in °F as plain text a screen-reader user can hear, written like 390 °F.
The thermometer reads 99 °F
